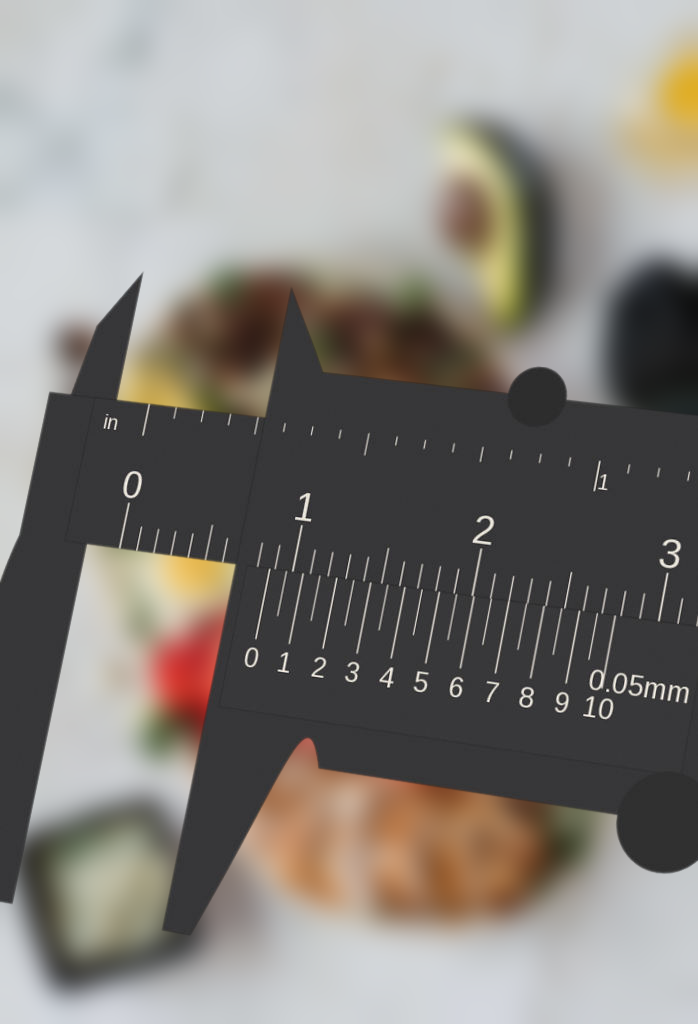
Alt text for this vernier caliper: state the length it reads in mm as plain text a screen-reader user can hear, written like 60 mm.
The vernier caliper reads 8.7 mm
